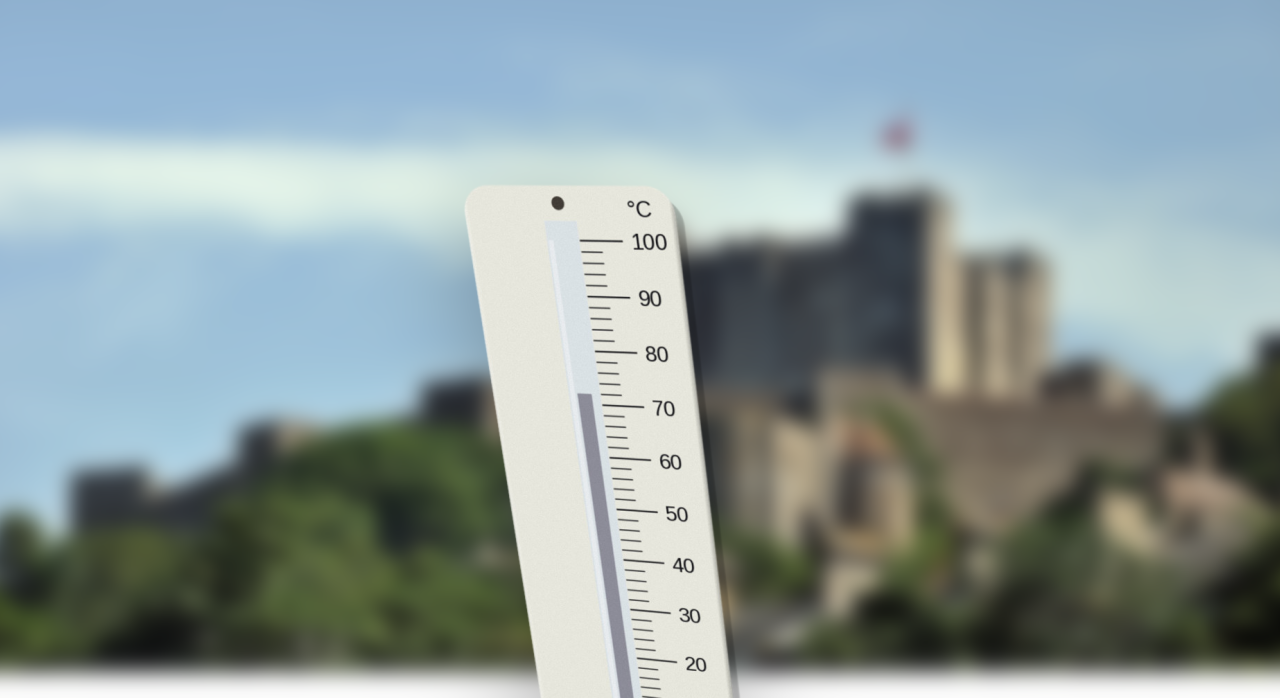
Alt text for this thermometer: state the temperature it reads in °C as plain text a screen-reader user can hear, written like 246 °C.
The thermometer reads 72 °C
